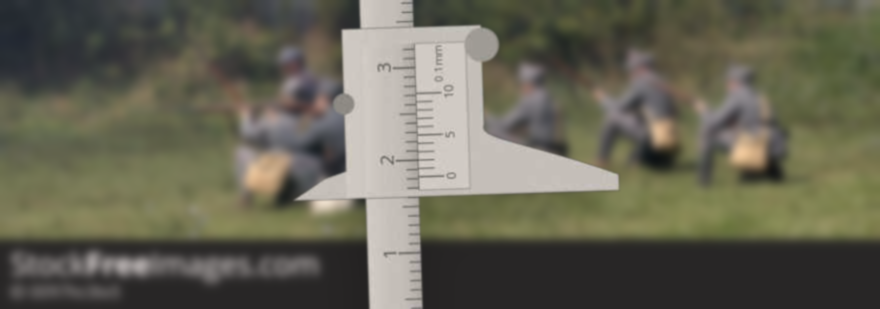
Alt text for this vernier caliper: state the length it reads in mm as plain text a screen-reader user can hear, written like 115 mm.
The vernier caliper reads 18.2 mm
